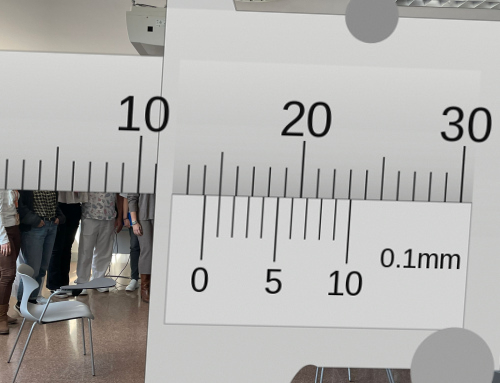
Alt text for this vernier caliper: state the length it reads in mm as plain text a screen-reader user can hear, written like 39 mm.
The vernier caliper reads 14.1 mm
